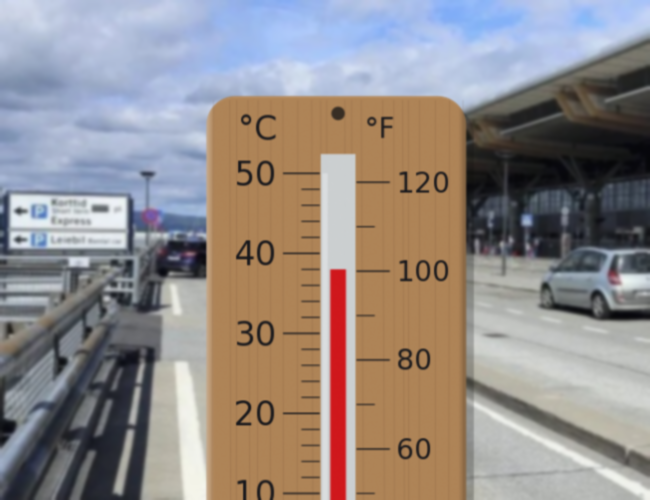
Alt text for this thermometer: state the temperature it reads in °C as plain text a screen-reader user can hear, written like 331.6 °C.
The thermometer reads 38 °C
